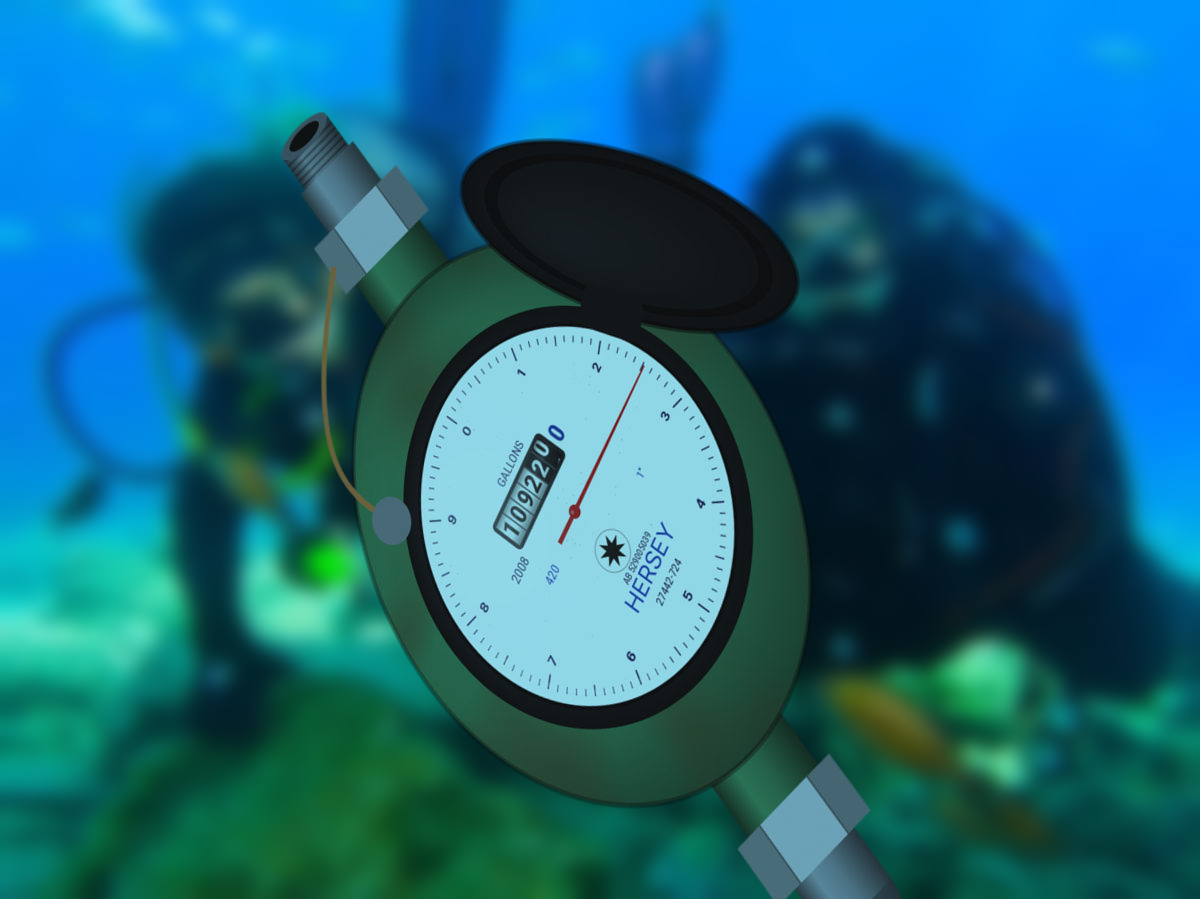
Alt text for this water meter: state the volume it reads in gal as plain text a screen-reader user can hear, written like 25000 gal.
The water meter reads 1092202.5 gal
